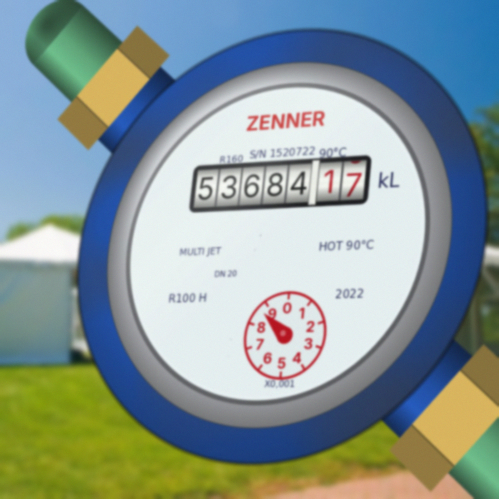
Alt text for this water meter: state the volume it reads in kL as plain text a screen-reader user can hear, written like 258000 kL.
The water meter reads 53684.168 kL
